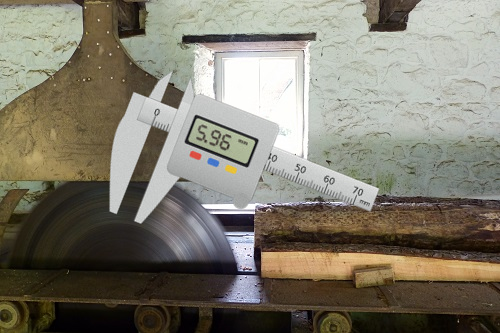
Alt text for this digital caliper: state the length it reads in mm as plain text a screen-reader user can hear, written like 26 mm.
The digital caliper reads 5.96 mm
